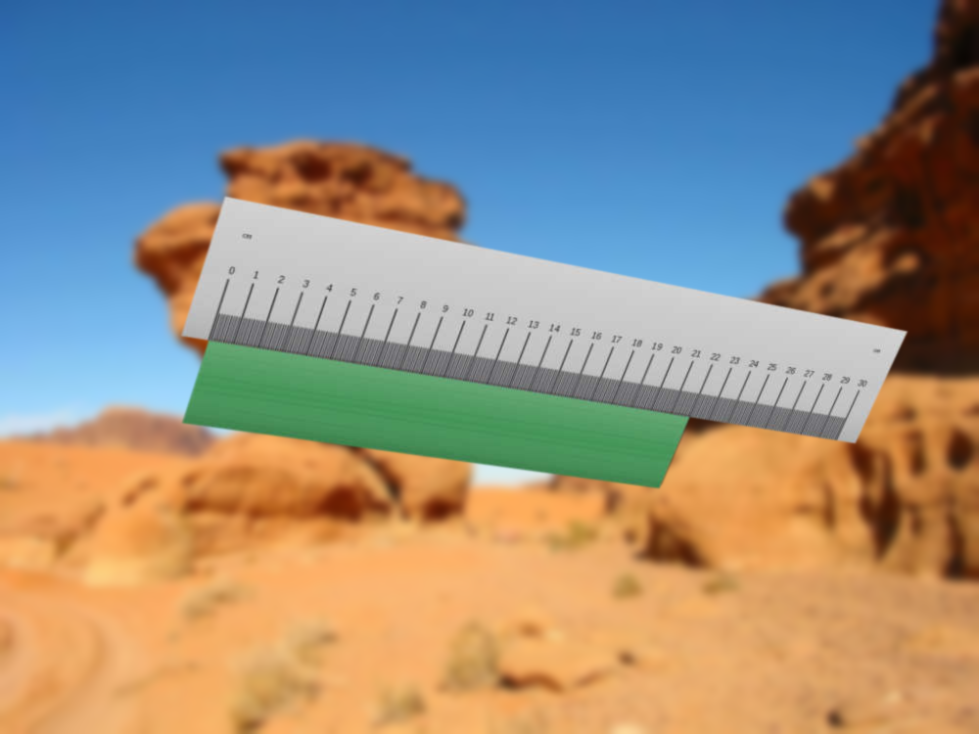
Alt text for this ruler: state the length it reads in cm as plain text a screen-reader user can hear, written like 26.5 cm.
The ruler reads 22 cm
